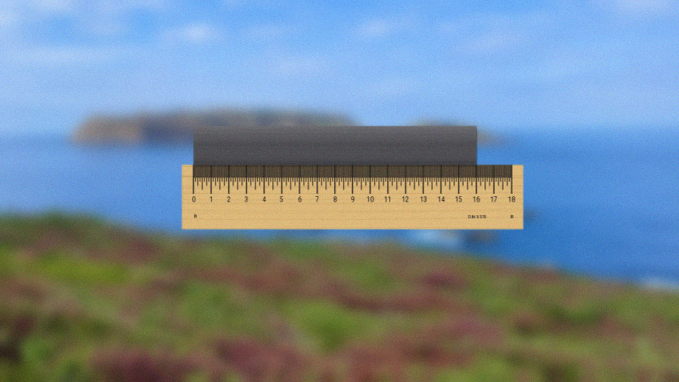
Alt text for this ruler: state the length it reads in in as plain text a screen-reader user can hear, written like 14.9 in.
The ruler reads 16 in
